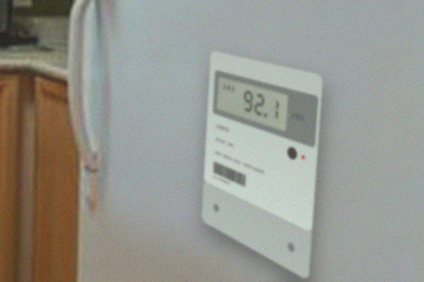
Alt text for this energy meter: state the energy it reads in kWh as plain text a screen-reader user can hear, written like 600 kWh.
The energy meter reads 92.1 kWh
